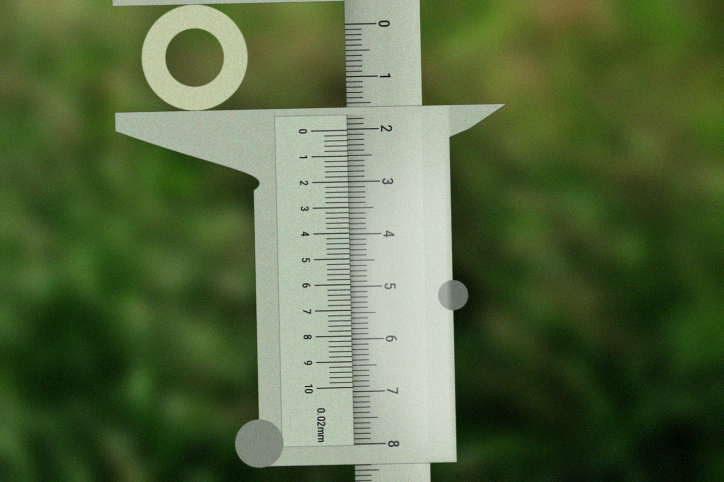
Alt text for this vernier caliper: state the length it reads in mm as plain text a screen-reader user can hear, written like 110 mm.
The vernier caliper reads 20.2 mm
